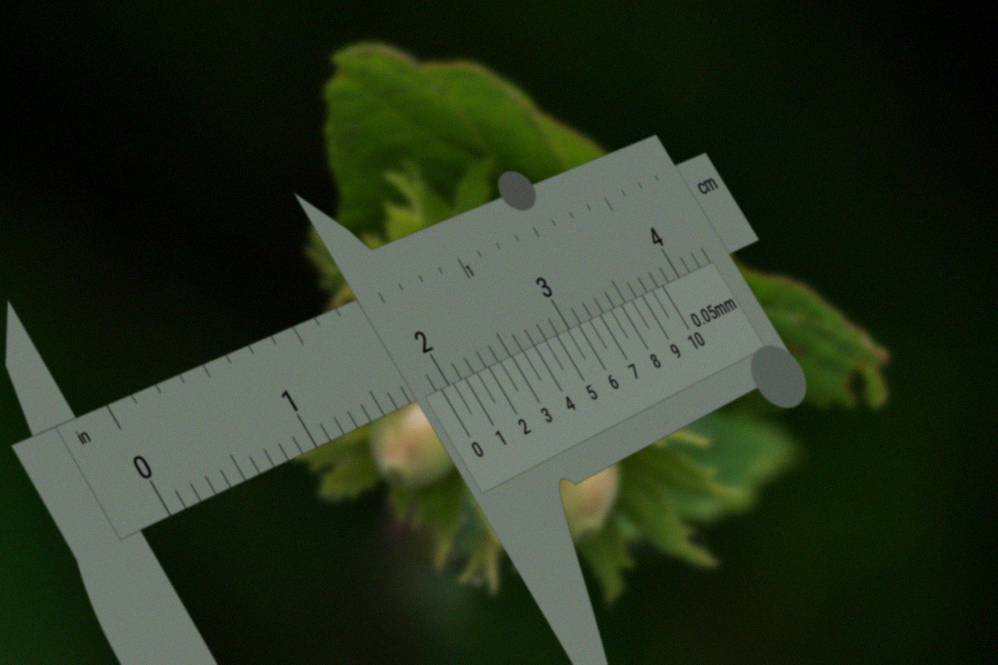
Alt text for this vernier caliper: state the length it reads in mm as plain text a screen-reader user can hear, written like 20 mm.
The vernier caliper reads 19.4 mm
